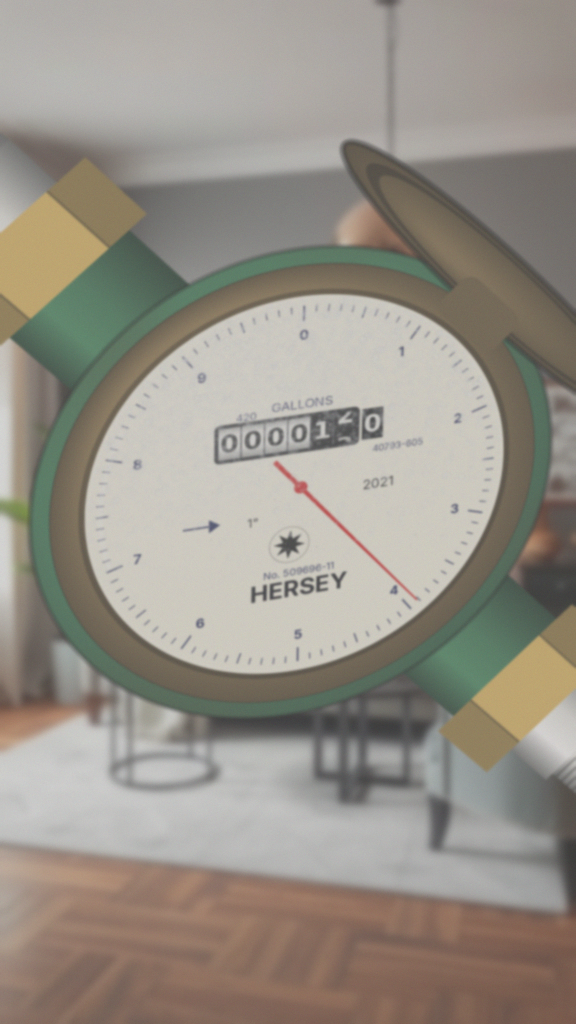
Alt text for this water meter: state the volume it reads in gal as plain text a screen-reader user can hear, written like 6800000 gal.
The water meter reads 123.9 gal
